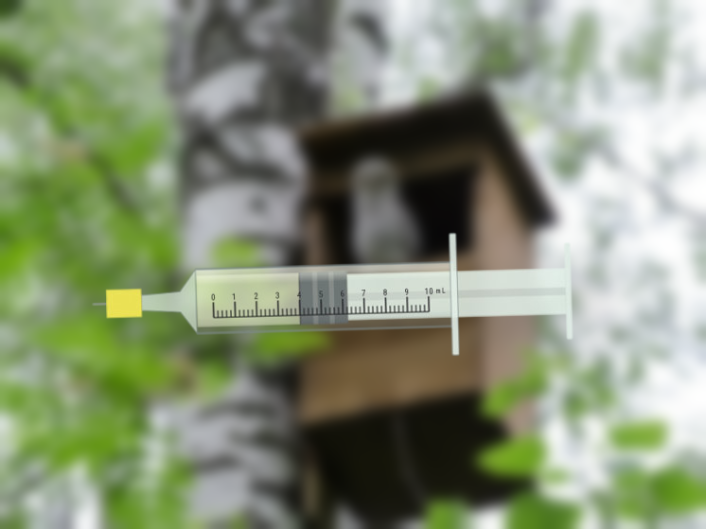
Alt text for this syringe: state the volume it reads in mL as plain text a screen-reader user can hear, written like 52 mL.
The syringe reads 4 mL
